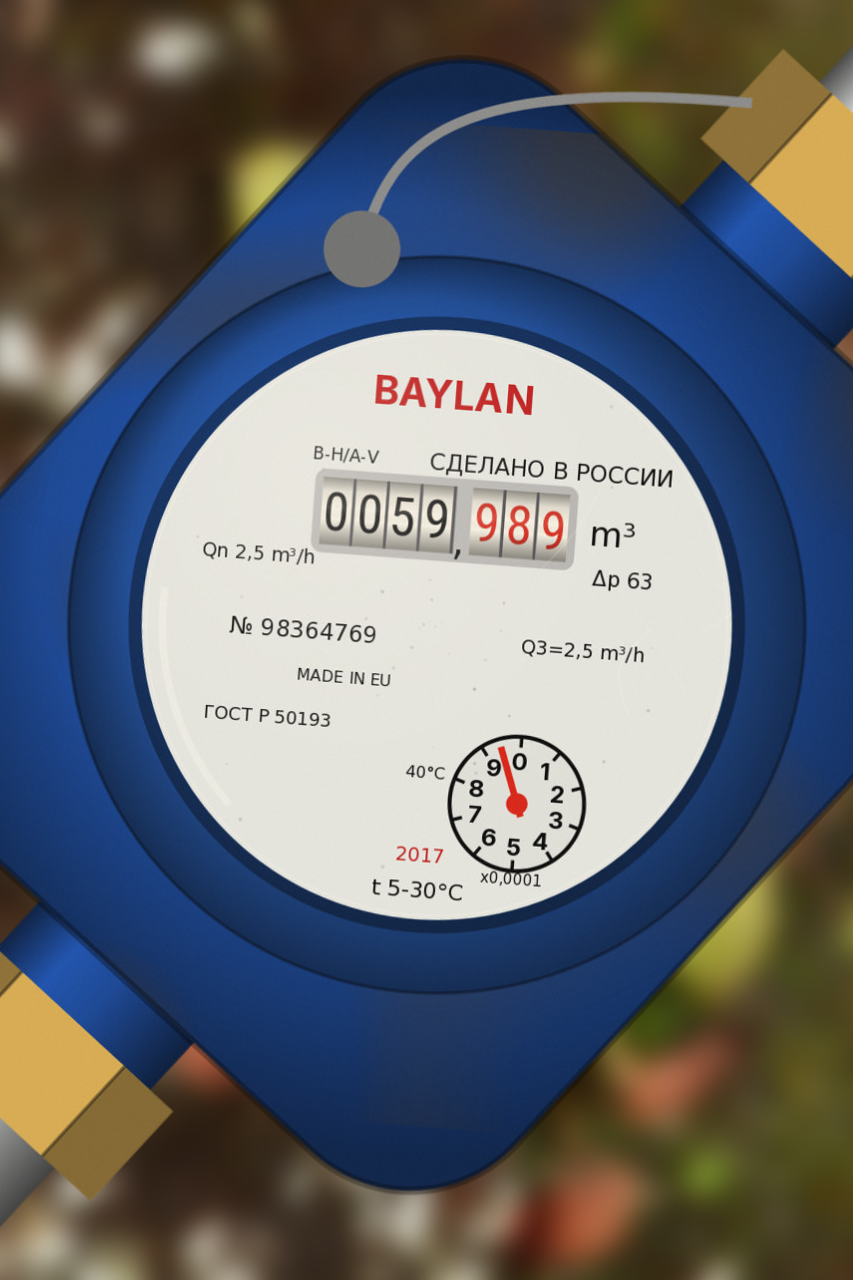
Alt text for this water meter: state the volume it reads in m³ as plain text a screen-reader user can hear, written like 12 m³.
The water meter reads 59.9889 m³
